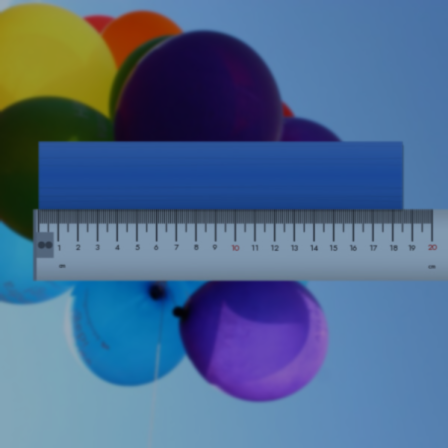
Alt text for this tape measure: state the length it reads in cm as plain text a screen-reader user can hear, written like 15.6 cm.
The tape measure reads 18.5 cm
